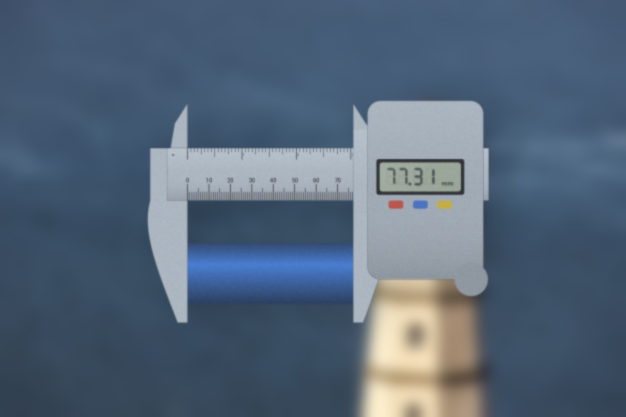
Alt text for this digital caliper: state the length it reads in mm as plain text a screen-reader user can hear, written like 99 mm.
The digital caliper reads 77.31 mm
